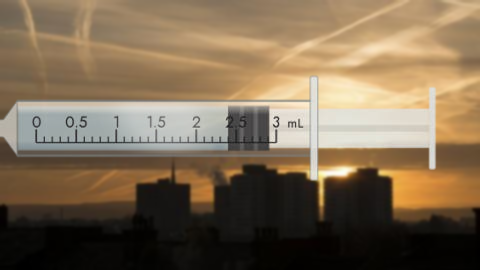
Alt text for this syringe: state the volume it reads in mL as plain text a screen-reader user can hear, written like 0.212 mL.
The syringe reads 2.4 mL
